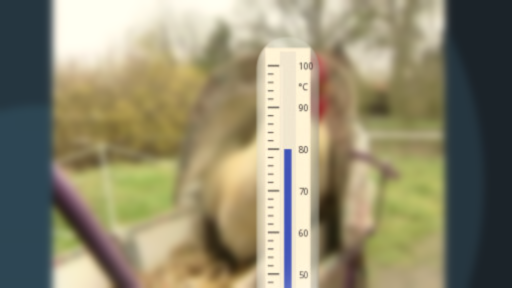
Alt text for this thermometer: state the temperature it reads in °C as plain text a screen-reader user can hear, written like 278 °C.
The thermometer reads 80 °C
